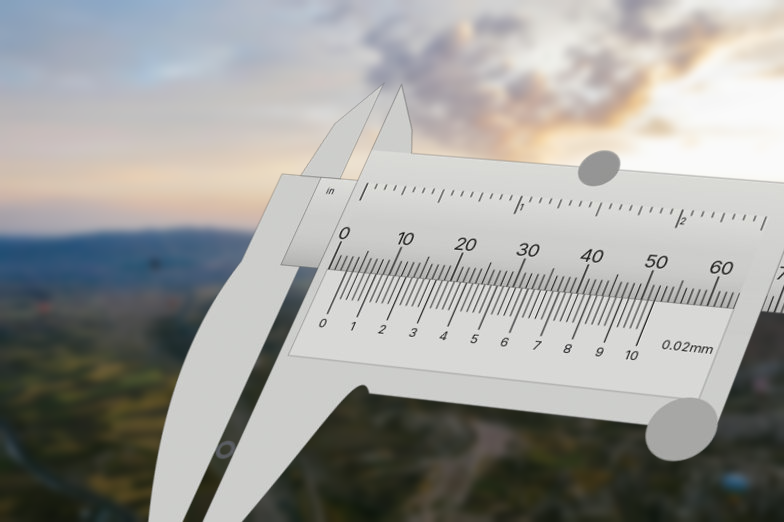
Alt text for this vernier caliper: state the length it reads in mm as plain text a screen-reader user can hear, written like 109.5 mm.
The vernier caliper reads 3.0 mm
